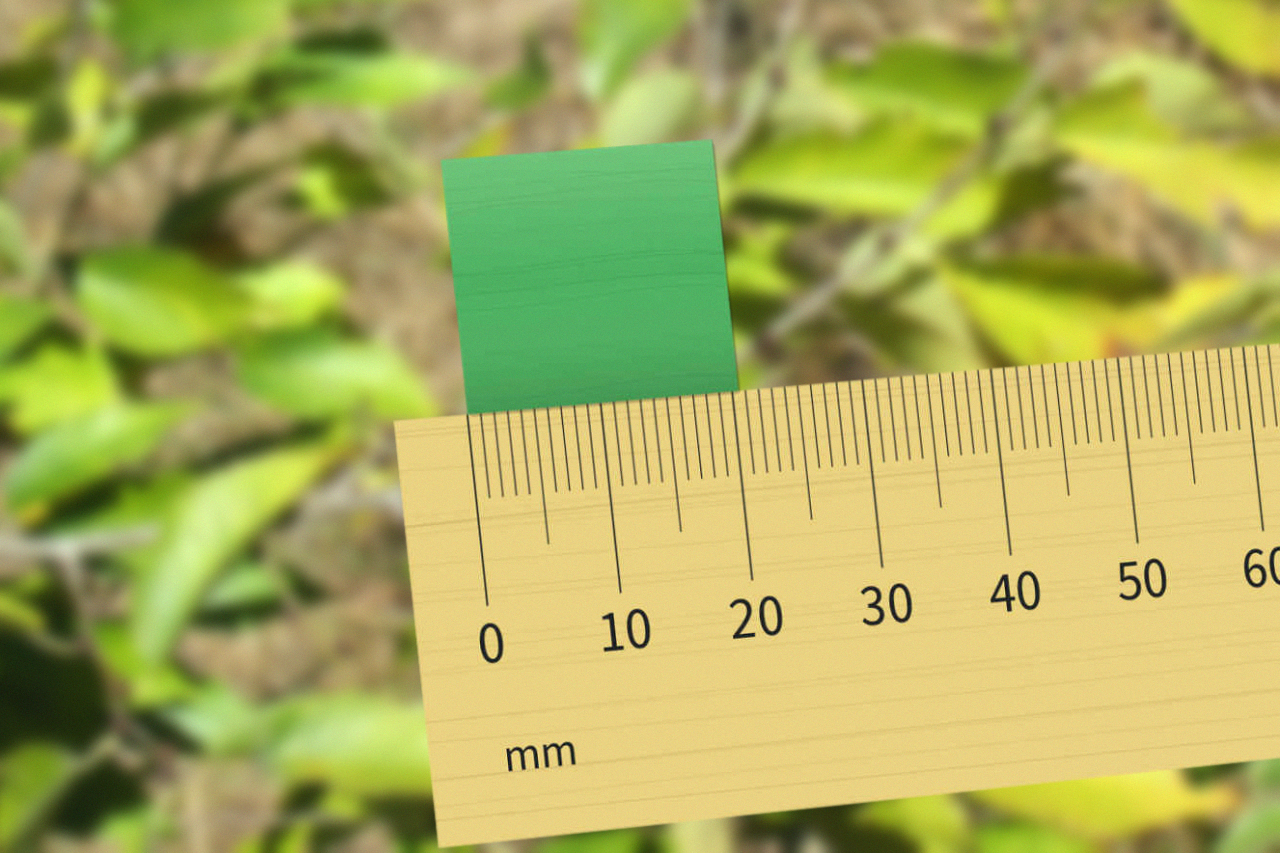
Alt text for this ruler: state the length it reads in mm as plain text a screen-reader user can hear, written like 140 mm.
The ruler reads 20.5 mm
